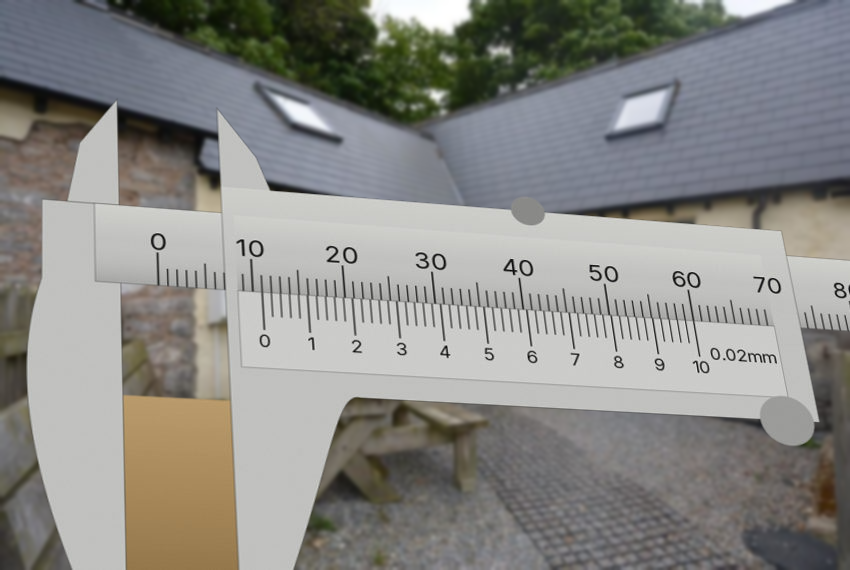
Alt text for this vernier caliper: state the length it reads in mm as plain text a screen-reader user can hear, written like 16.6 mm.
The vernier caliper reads 11.0 mm
